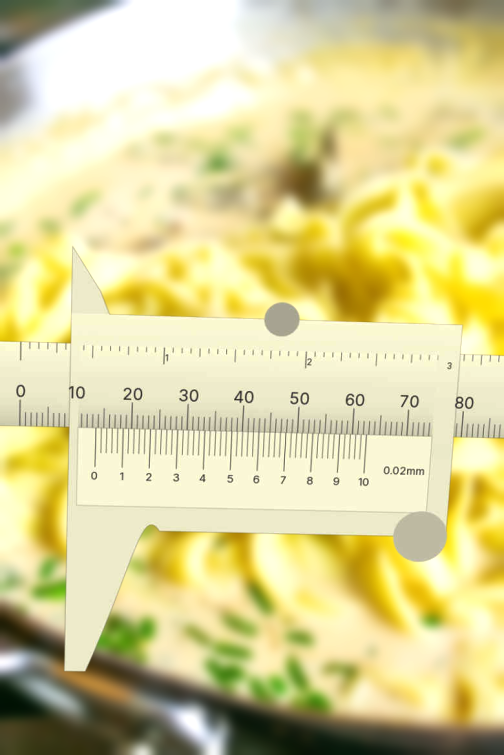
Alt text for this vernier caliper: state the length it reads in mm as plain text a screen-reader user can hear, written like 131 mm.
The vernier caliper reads 13.6 mm
